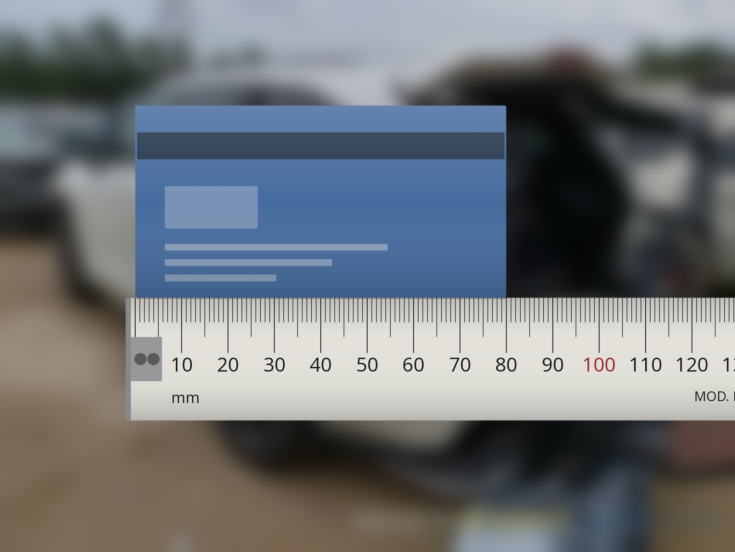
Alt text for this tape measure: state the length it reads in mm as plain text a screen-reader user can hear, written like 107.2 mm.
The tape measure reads 80 mm
